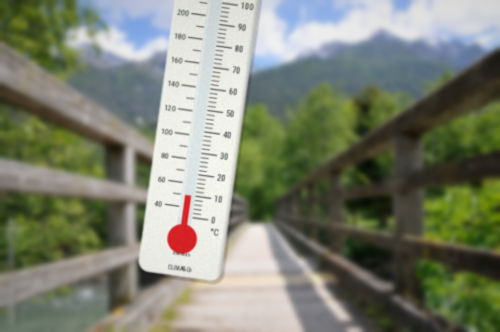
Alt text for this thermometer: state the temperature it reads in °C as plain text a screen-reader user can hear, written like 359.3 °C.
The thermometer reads 10 °C
